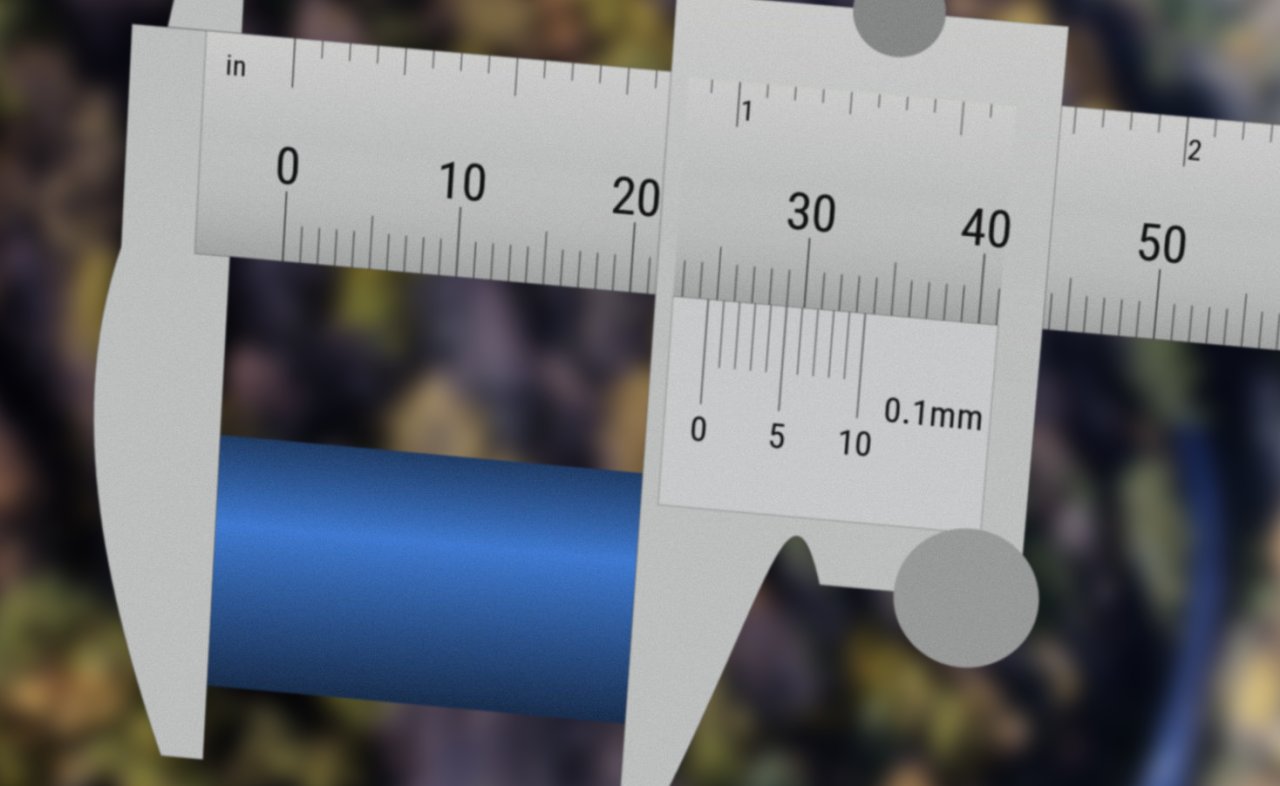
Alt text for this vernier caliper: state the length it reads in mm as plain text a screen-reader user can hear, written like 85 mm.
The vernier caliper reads 24.5 mm
